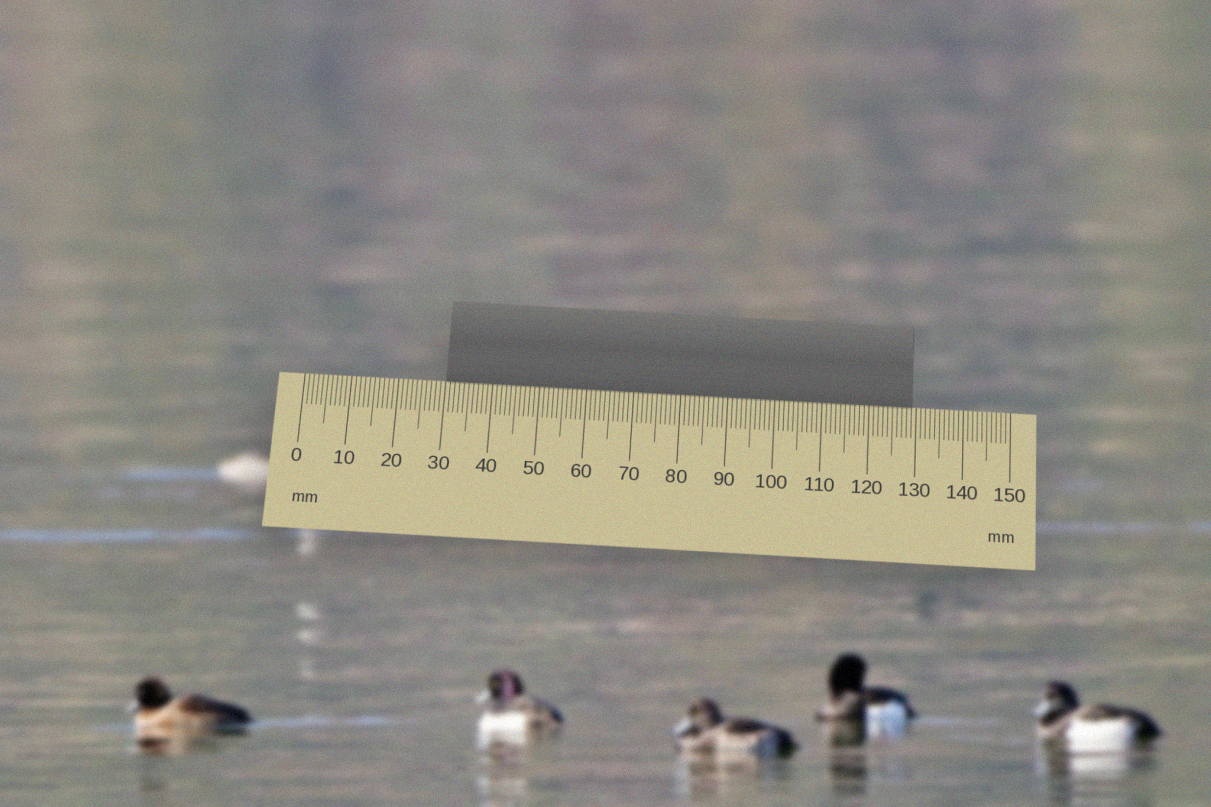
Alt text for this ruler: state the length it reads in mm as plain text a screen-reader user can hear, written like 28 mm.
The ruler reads 99 mm
